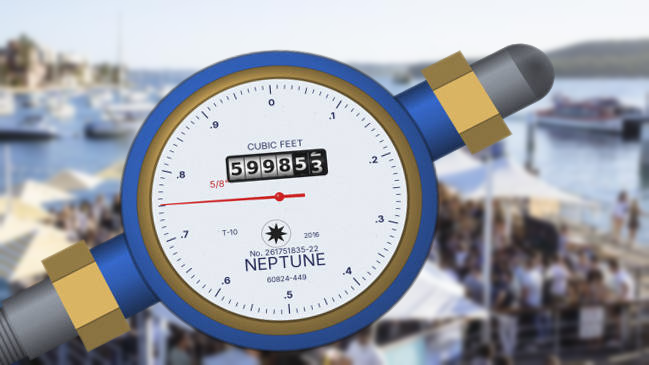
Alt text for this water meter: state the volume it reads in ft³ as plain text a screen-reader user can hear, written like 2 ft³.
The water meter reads 599852.75 ft³
